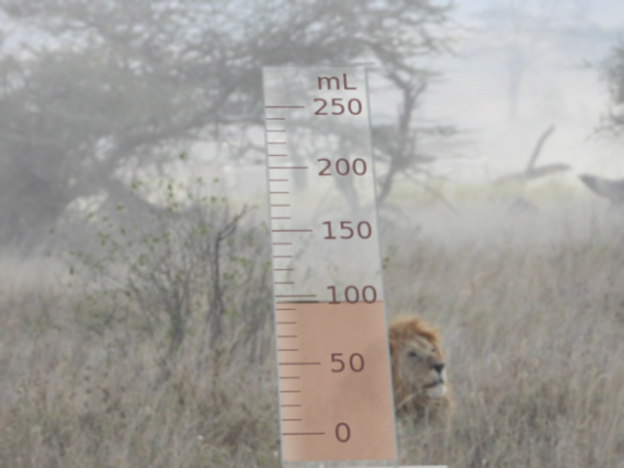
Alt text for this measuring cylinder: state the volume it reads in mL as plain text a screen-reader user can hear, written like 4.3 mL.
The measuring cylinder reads 95 mL
